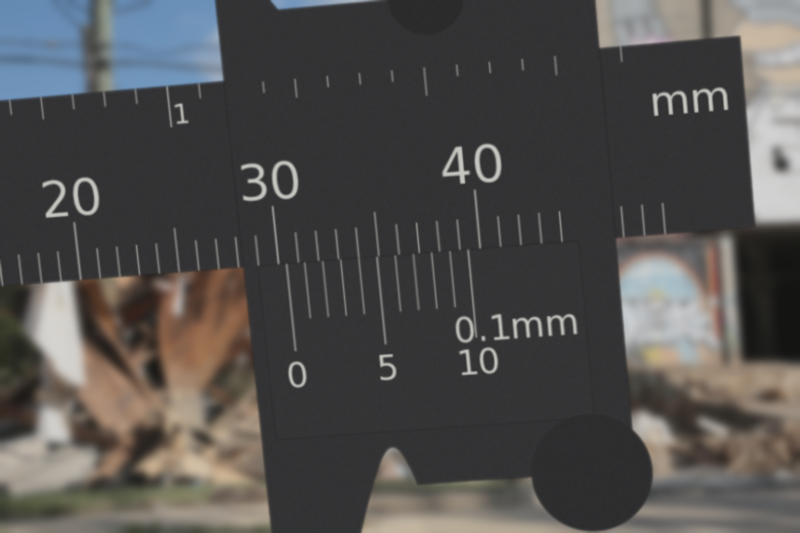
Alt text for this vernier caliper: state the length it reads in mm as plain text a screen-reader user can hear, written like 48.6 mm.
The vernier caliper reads 30.4 mm
